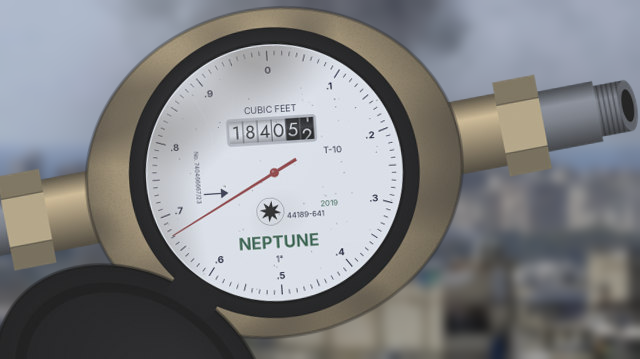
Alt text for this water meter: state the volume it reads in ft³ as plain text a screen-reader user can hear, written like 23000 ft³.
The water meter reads 184051.67 ft³
